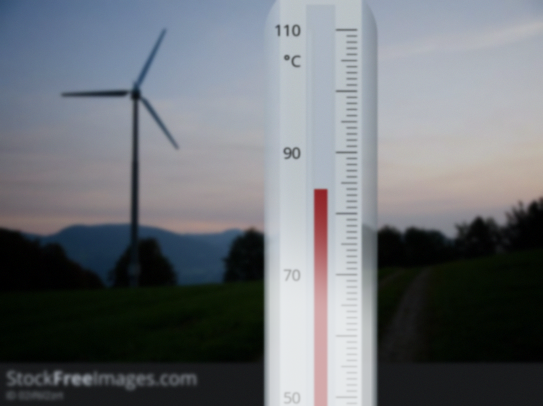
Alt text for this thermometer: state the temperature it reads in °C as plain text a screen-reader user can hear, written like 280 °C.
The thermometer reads 84 °C
